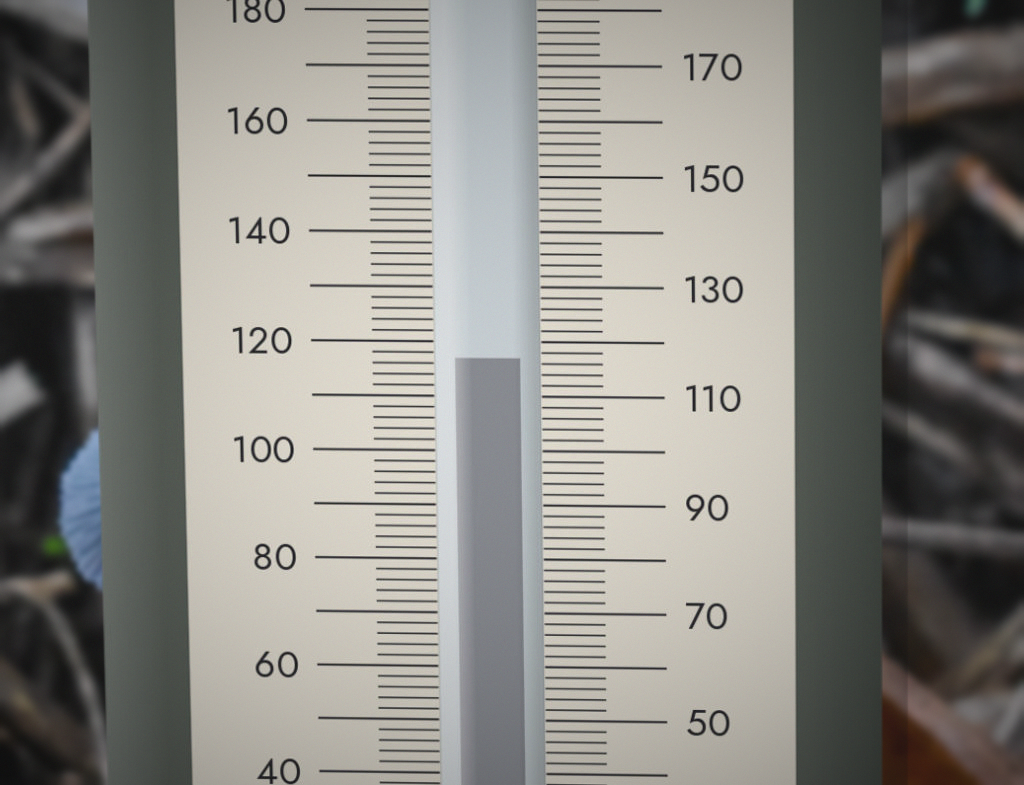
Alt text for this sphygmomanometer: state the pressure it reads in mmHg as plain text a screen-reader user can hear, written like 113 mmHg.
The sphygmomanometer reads 117 mmHg
